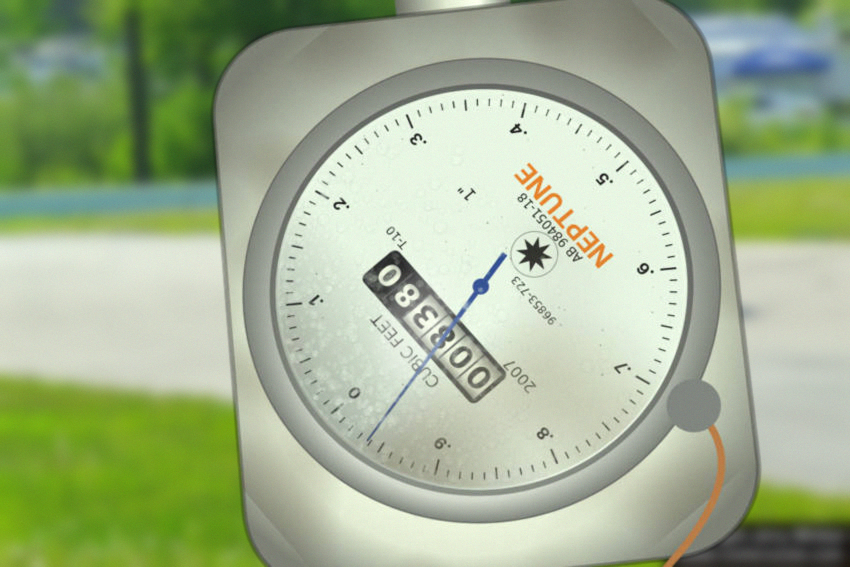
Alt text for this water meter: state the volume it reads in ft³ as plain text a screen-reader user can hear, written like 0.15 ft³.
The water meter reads 8379.96 ft³
